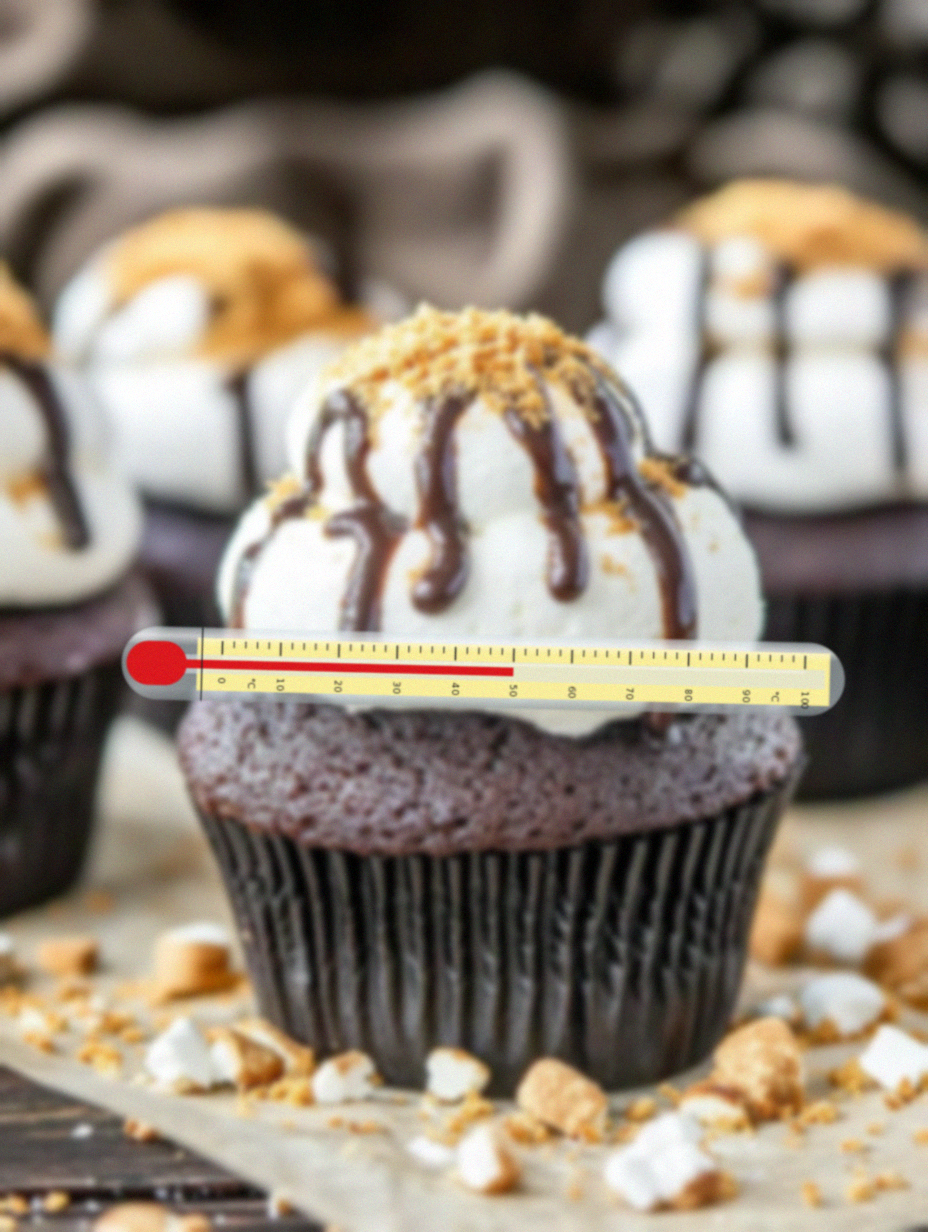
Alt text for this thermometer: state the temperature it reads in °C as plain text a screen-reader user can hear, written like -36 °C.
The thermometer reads 50 °C
